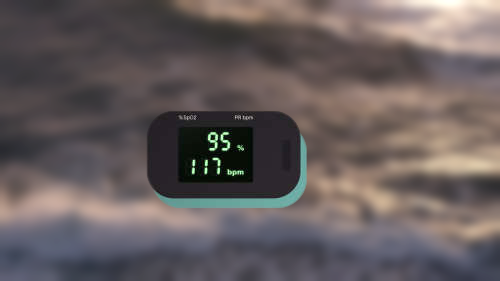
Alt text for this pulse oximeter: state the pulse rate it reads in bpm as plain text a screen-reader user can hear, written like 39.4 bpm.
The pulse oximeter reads 117 bpm
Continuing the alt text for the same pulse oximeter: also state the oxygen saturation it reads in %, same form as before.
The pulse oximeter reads 95 %
